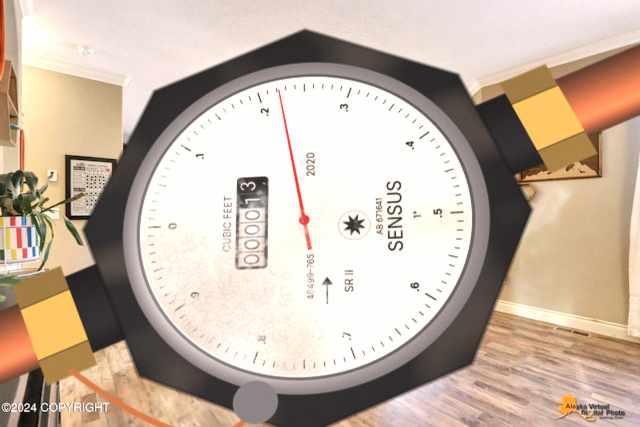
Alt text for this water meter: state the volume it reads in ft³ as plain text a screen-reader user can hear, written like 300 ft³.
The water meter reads 13.22 ft³
